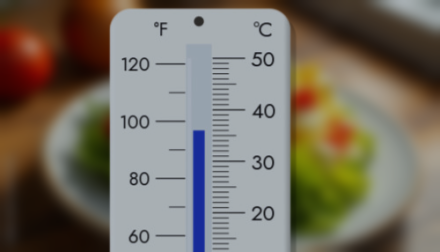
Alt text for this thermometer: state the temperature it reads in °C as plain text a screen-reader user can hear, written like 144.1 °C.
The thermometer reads 36 °C
